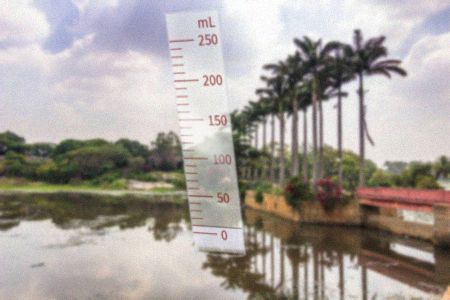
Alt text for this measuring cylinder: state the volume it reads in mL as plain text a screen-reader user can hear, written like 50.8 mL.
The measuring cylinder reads 10 mL
